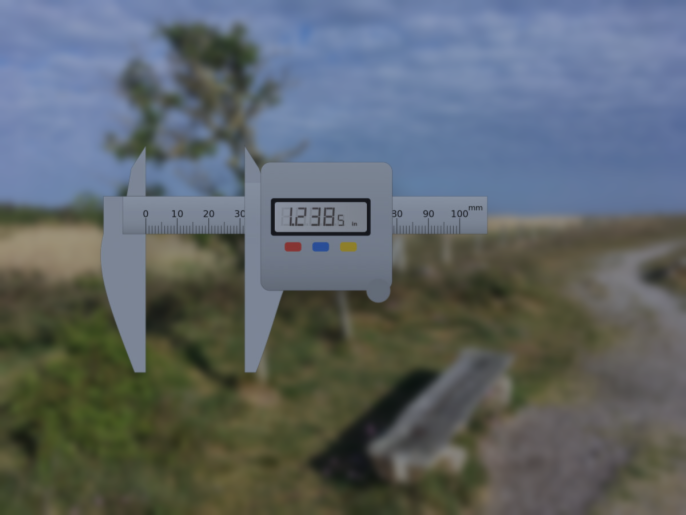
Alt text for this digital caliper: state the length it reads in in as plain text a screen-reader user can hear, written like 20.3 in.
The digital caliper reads 1.2385 in
